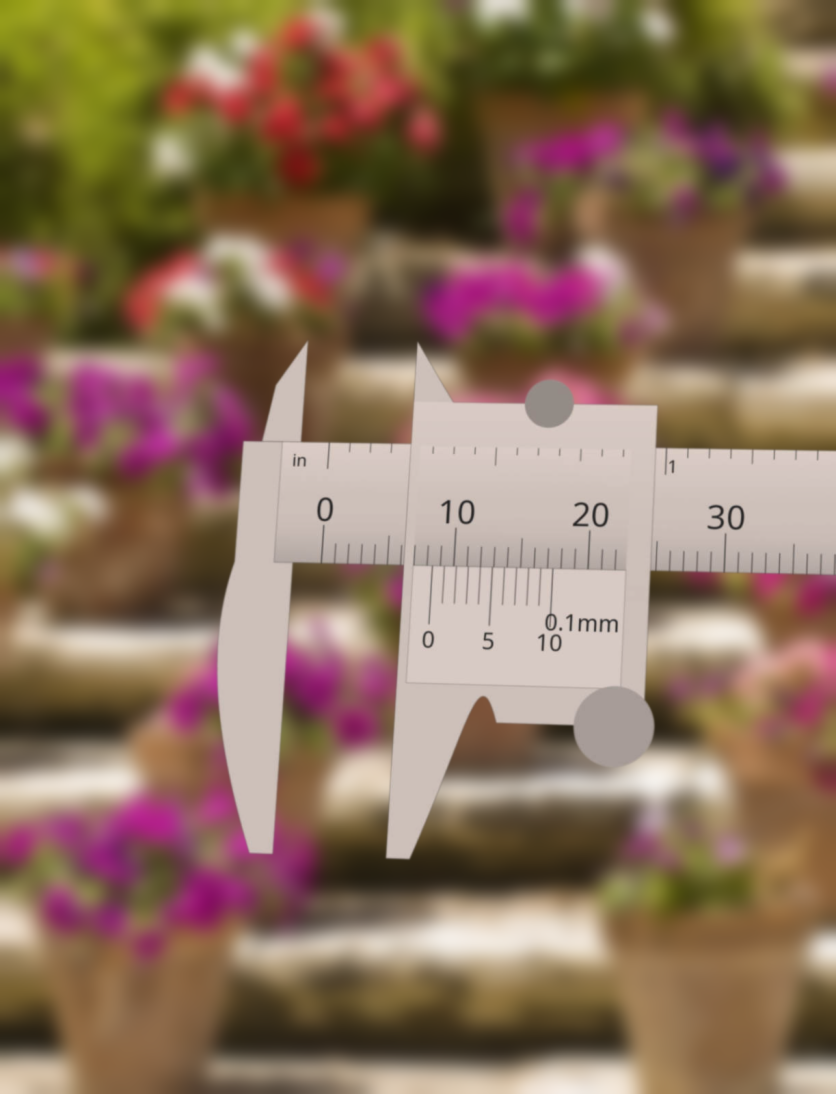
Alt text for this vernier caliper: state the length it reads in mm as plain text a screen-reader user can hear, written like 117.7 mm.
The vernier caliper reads 8.4 mm
